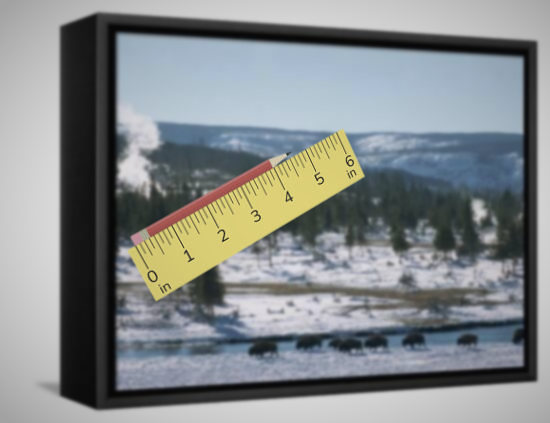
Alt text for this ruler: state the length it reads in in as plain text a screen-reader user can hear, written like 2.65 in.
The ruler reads 4.625 in
